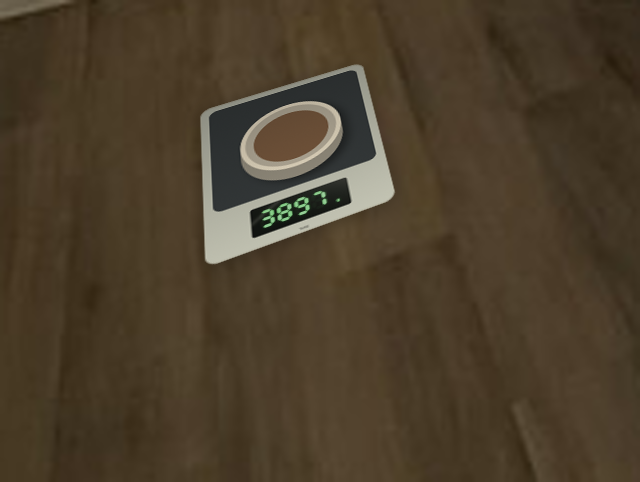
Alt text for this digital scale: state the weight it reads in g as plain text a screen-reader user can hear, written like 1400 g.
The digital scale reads 3897 g
